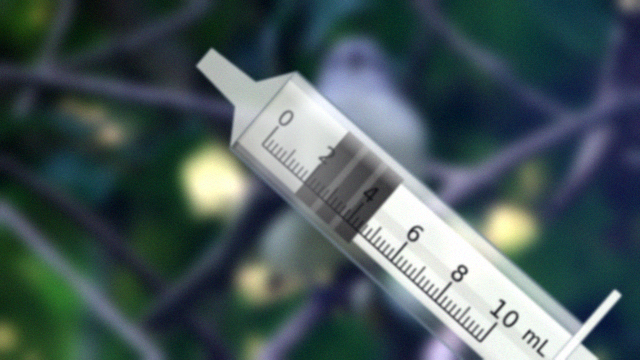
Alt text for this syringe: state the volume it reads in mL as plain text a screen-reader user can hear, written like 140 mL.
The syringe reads 2 mL
